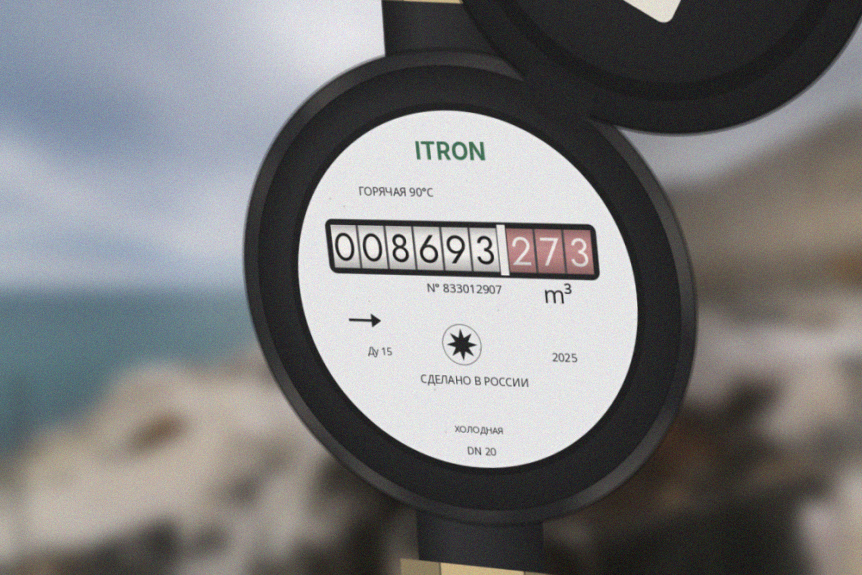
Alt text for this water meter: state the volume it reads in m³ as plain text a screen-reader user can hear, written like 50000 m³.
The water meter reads 8693.273 m³
